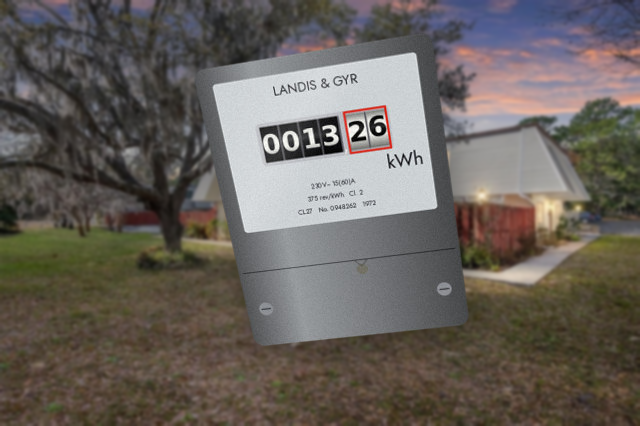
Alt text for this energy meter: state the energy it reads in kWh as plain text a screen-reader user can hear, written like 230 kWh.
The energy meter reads 13.26 kWh
